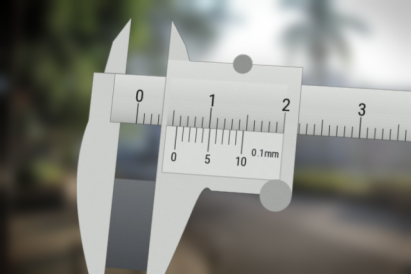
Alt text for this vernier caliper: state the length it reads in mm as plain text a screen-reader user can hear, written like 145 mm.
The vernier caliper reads 5.6 mm
